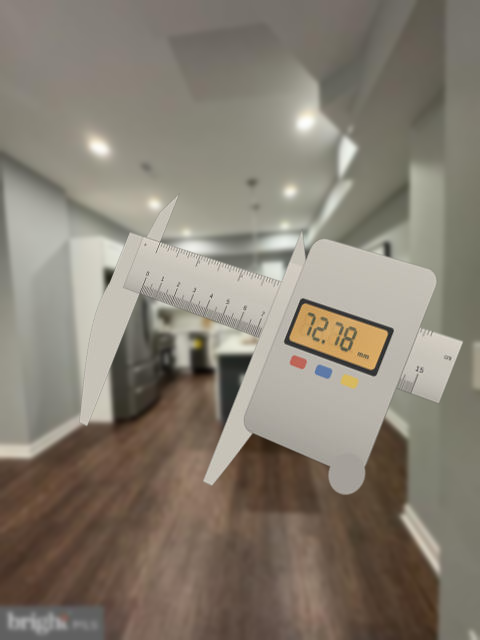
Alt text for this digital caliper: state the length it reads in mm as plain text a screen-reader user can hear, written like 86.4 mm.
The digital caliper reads 72.78 mm
